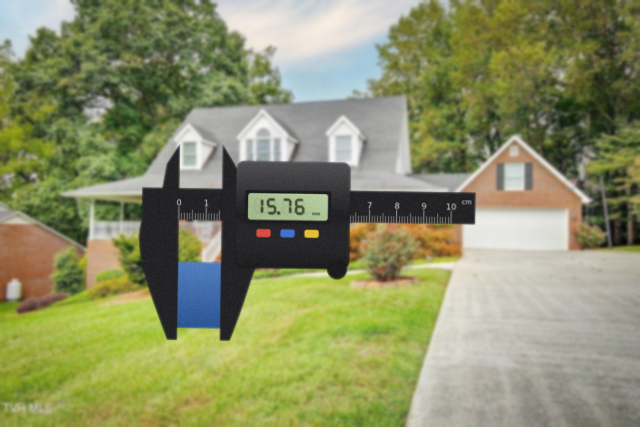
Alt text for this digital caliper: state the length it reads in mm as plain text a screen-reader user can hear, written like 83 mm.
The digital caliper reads 15.76 mm
